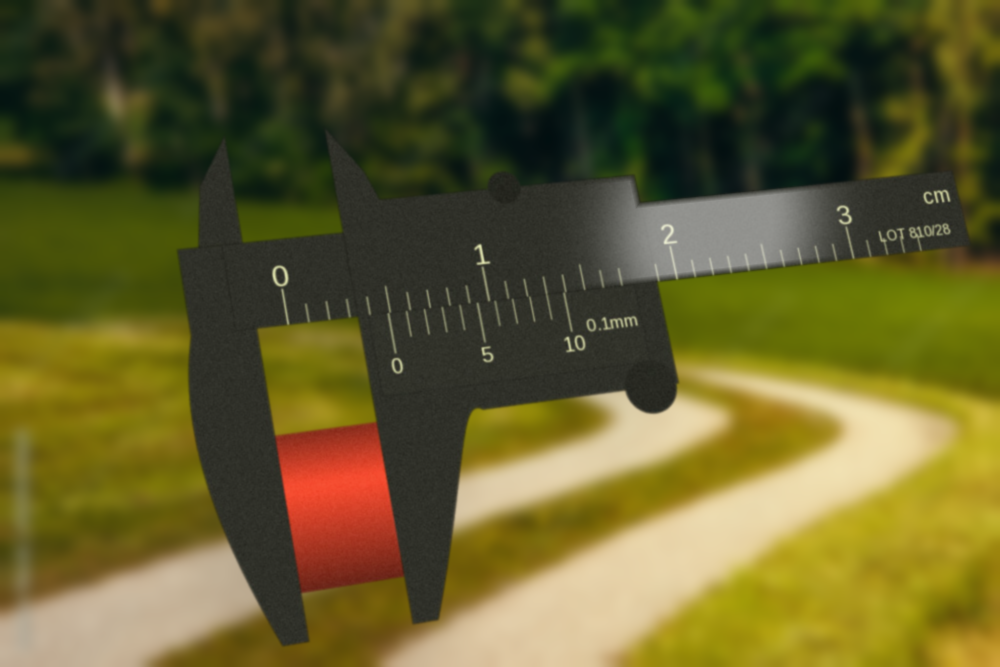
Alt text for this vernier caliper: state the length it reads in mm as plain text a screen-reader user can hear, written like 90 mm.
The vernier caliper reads 4.9 mm
